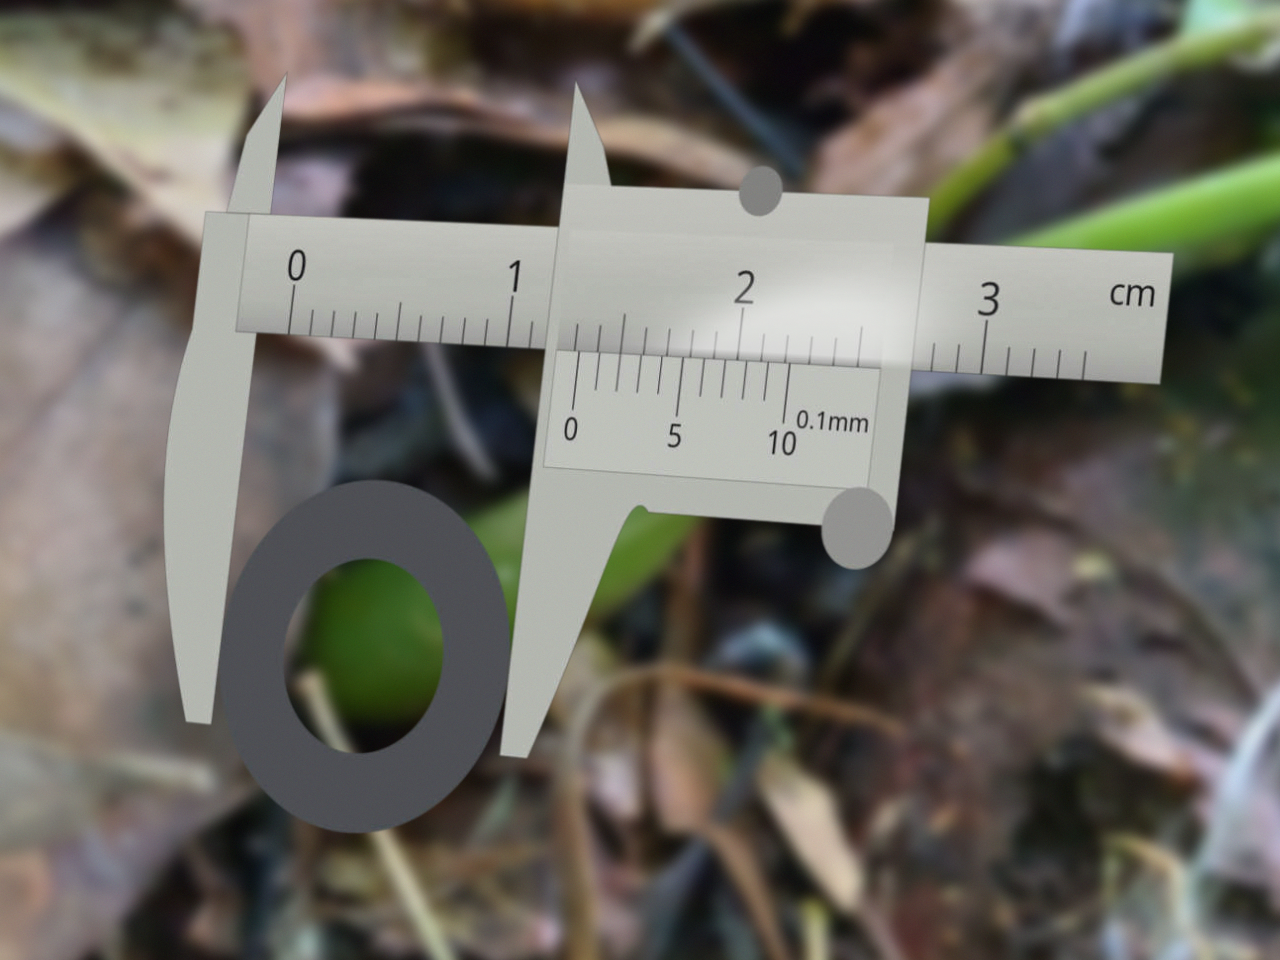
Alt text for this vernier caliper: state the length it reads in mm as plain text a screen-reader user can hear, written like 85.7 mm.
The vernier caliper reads 13.2 mm
